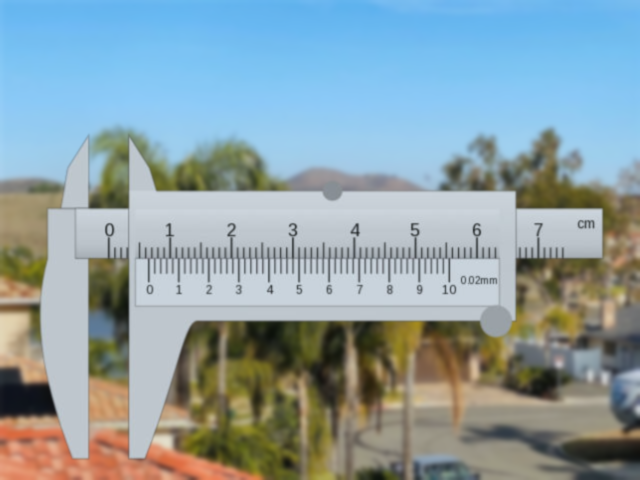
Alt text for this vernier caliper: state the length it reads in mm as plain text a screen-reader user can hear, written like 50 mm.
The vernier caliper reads 6.5 mm
